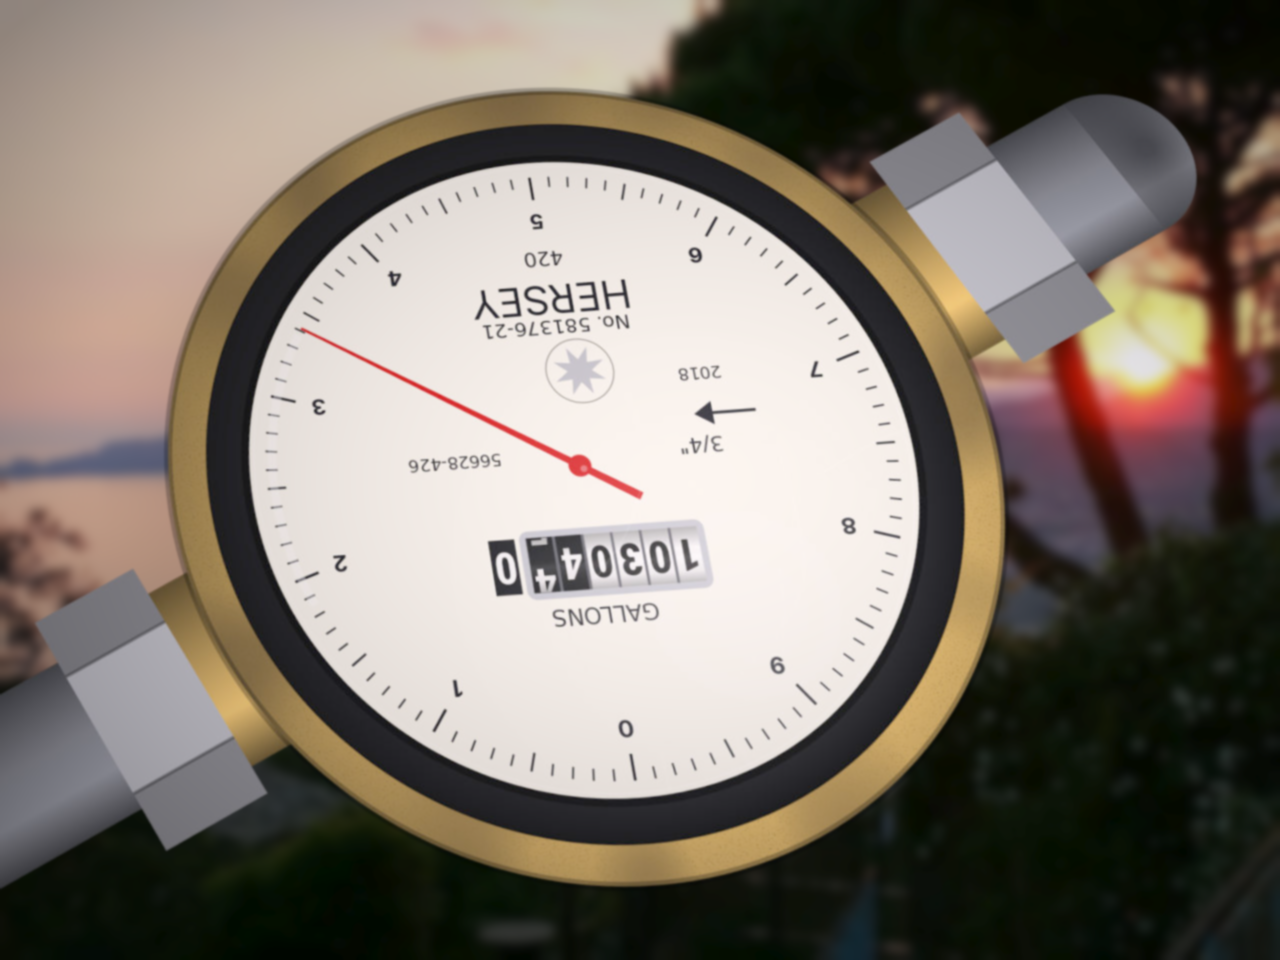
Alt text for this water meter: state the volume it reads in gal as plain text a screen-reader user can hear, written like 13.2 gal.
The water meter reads 1030443.4 gal
